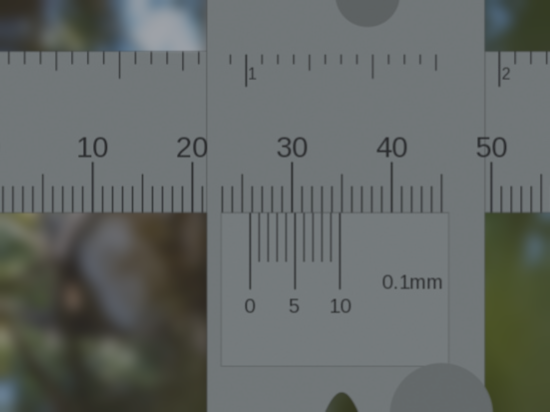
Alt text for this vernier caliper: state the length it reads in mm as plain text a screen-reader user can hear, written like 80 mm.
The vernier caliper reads 25.8 mm
